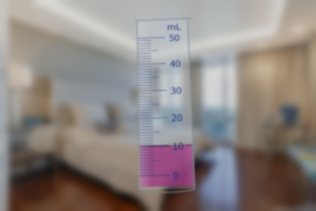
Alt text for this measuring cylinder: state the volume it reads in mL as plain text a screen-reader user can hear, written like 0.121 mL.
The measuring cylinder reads 10 mL
